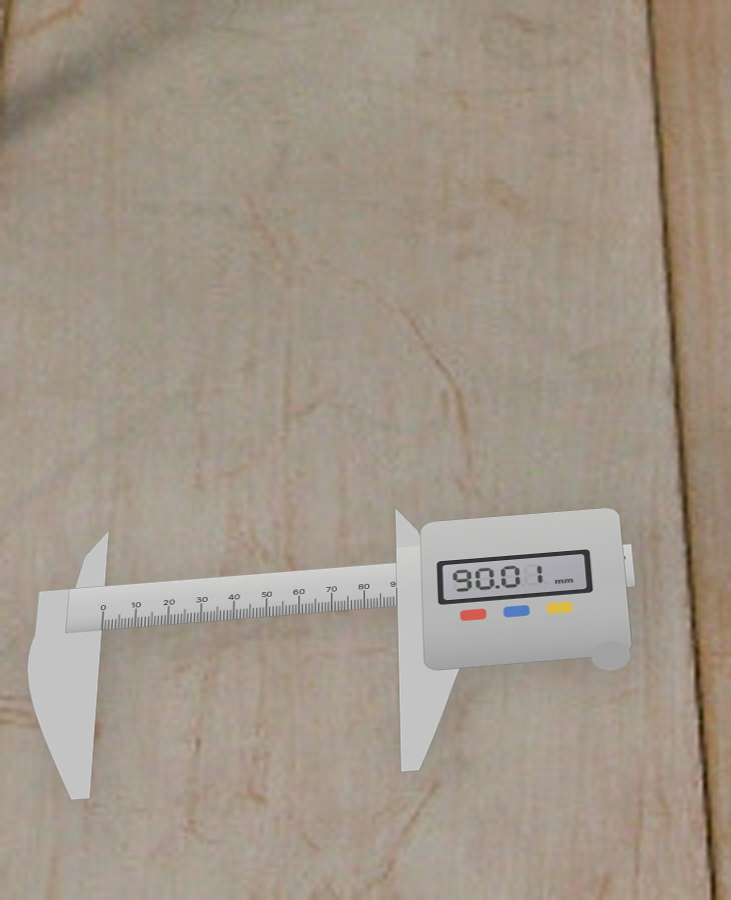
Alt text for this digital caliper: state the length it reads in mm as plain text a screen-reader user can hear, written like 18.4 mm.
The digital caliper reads 90.01 mm
